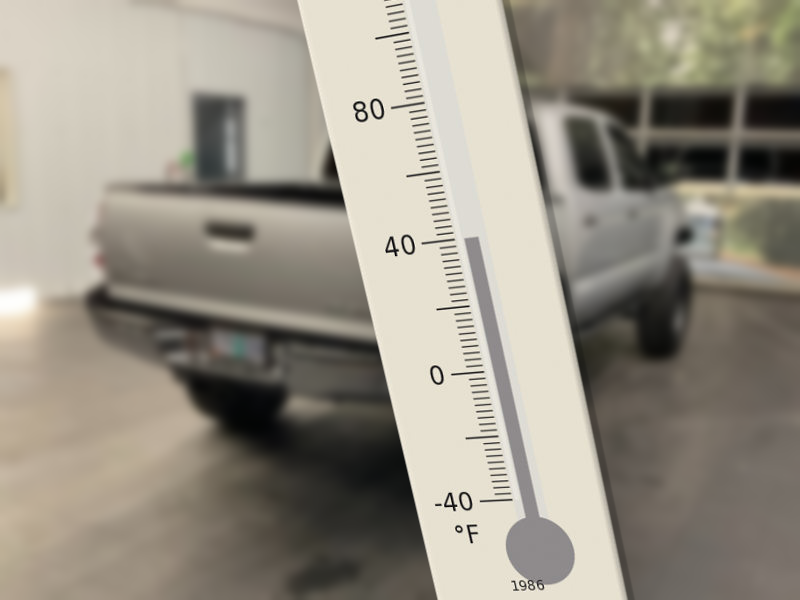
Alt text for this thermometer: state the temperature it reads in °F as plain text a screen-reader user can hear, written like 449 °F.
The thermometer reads 40 °F
